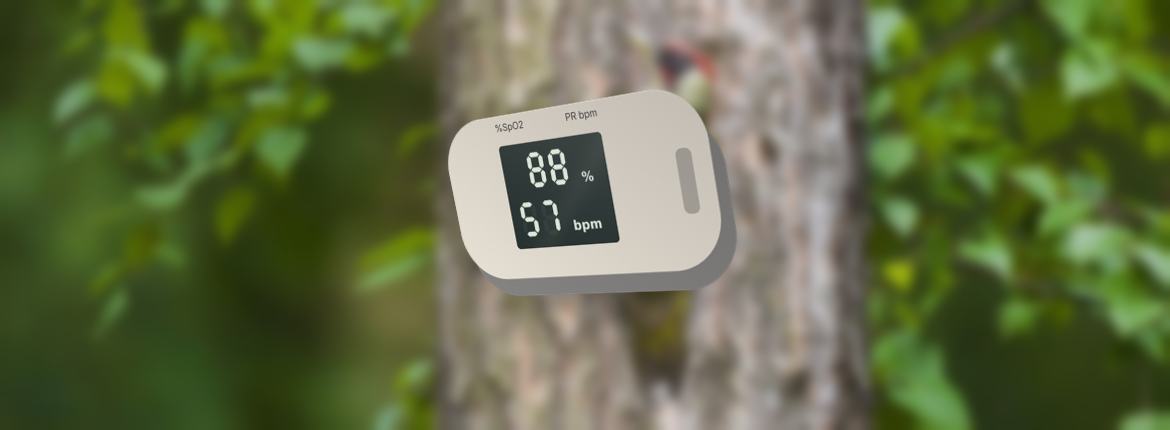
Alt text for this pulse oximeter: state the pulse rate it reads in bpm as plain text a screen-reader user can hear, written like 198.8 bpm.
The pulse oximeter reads 57 bpm
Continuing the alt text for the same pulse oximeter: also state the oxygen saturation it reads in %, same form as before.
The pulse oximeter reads 88 %
